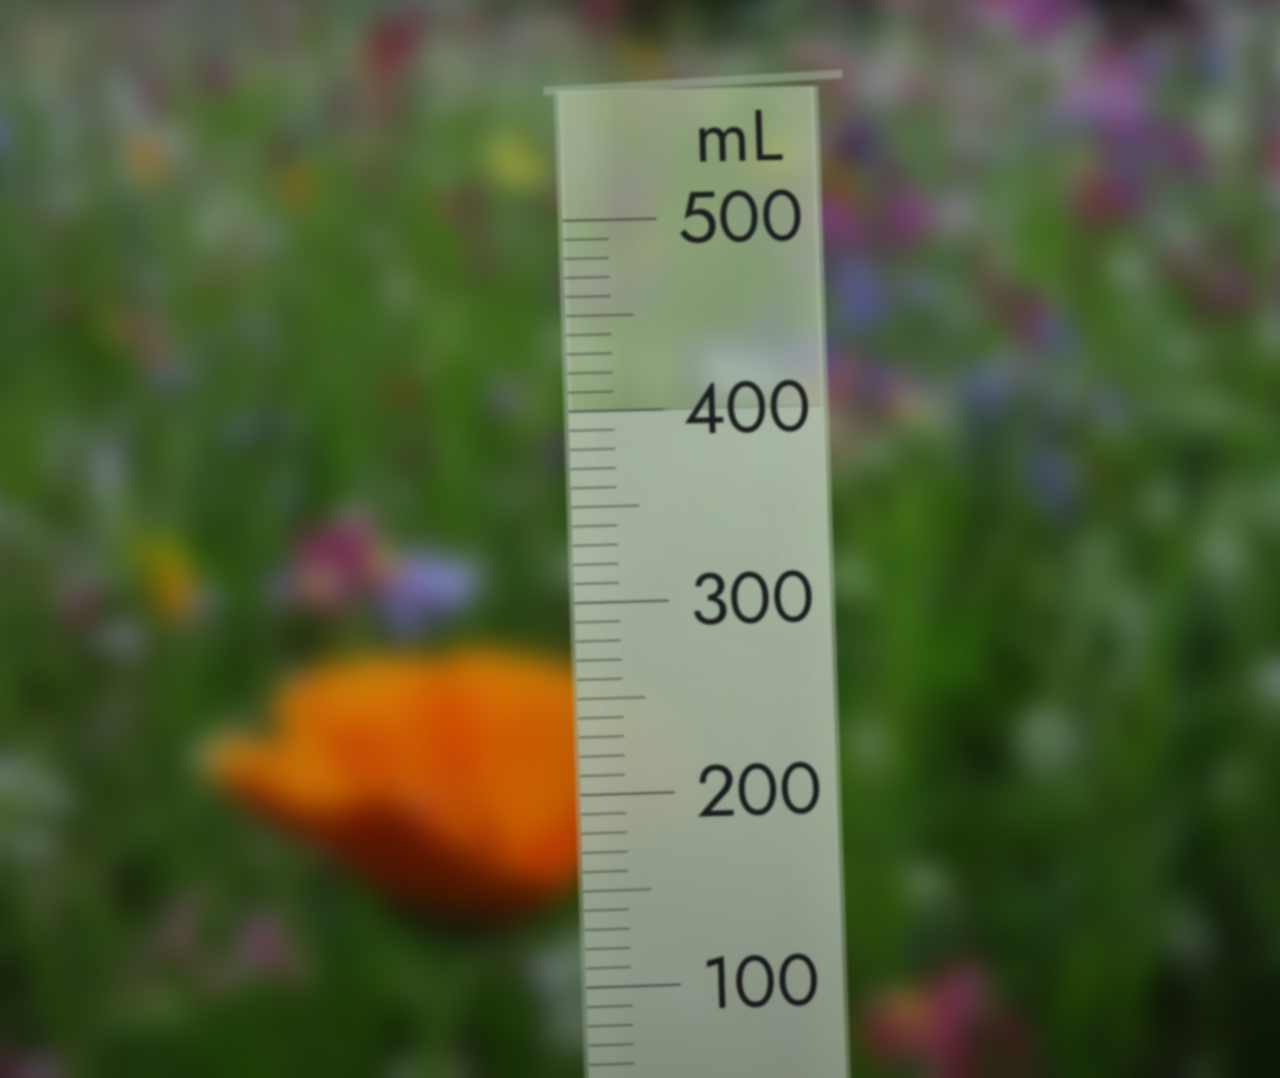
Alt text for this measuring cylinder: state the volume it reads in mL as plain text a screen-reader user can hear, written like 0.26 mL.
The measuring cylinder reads 400 mL
